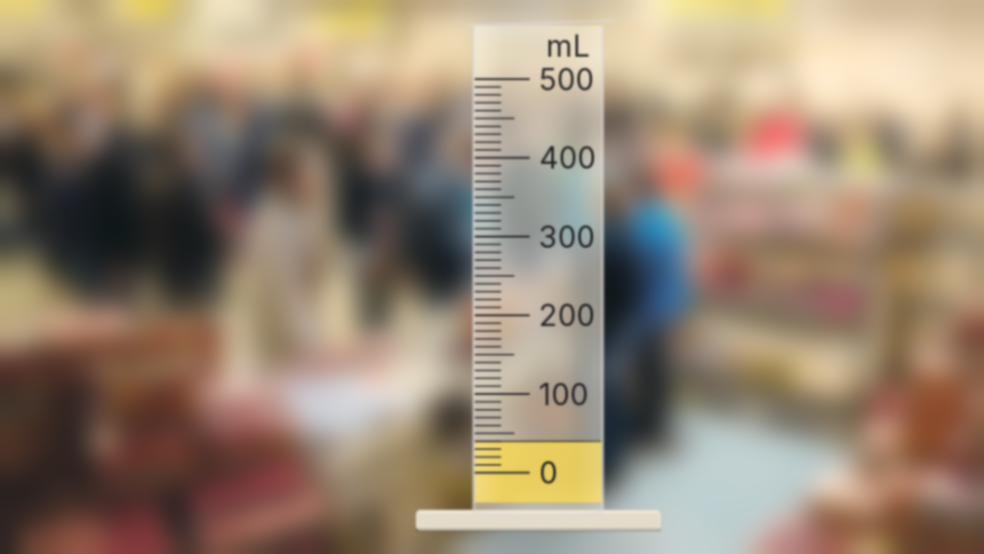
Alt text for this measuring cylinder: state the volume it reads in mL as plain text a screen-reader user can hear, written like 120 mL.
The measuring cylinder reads 40 mL
